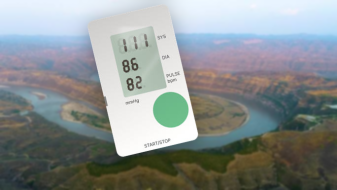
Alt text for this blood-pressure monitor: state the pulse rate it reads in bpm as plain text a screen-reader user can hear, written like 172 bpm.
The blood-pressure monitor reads 82 bpm
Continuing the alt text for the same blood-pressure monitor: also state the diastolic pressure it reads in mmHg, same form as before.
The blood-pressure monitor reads 86 mmHg
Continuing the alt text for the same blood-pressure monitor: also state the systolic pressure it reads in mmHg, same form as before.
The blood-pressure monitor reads 111 mmHg
